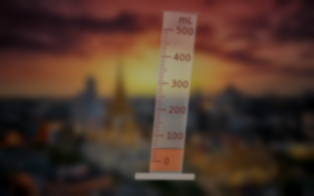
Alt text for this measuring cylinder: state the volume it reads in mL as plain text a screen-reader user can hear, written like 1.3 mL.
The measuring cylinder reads 50 mL
